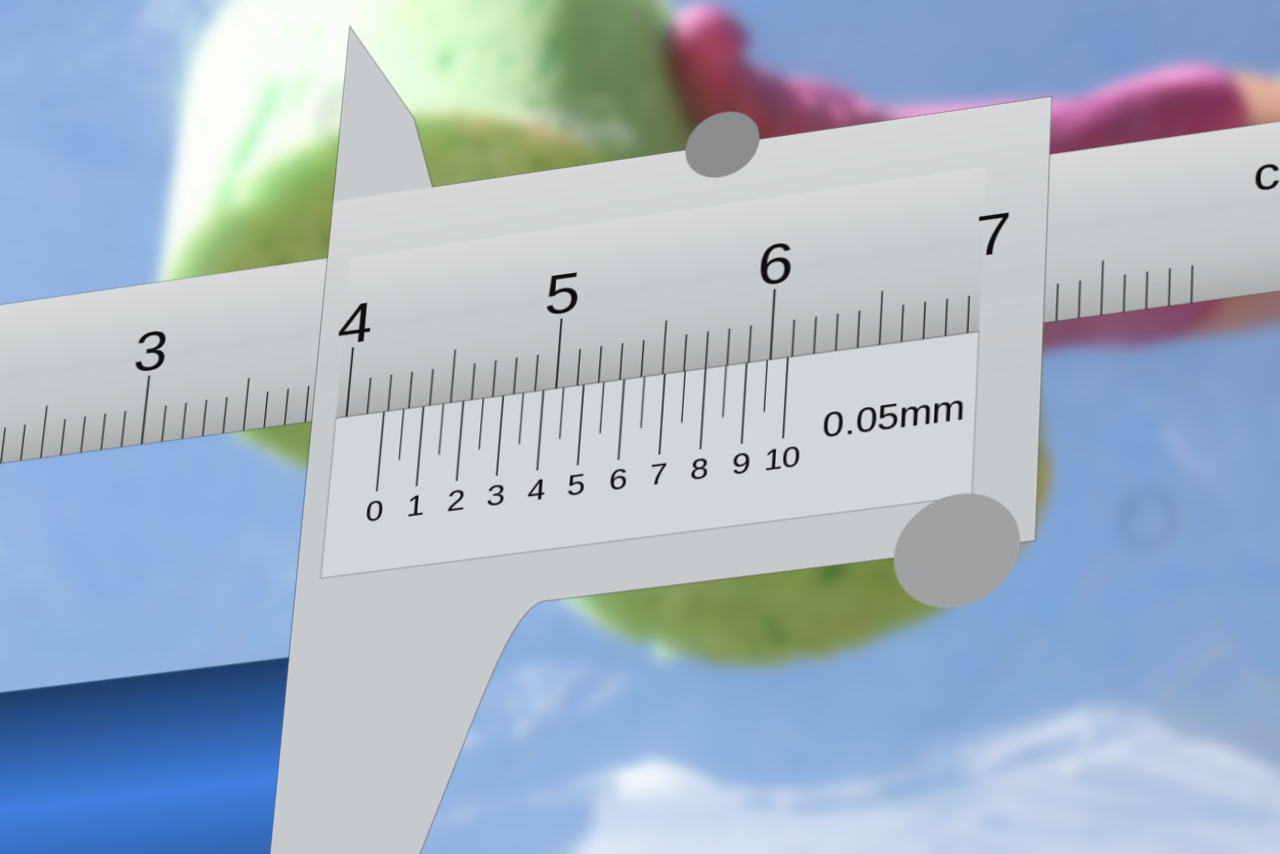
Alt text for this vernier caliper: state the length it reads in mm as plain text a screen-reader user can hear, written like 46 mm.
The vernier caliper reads 41.8 mm
